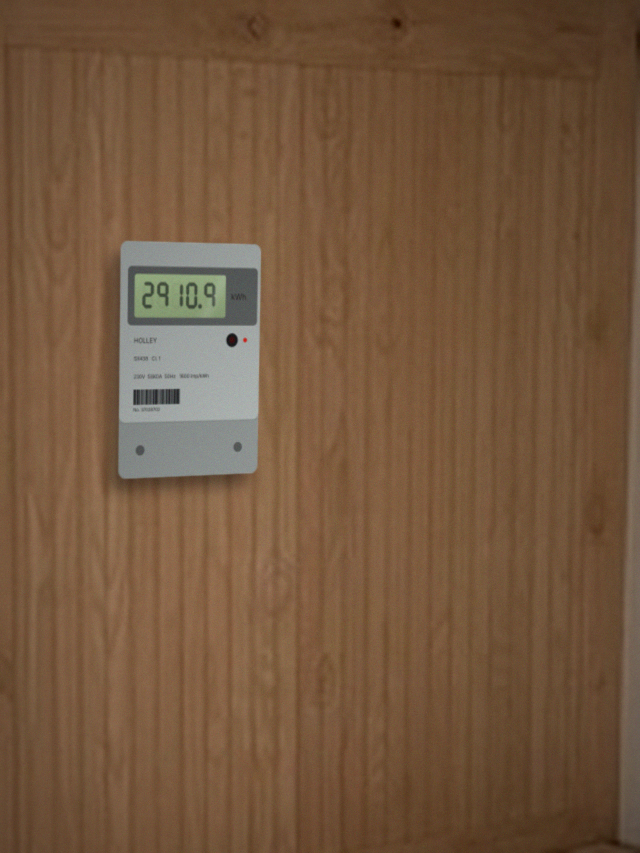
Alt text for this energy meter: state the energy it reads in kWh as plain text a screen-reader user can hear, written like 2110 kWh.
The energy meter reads 2910.9 kWh
